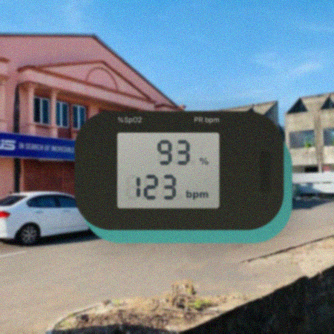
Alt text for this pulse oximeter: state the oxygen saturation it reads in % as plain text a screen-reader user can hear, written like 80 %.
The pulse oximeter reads 93 %
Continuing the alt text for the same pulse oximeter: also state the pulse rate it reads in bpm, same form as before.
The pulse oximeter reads 123 bpm
